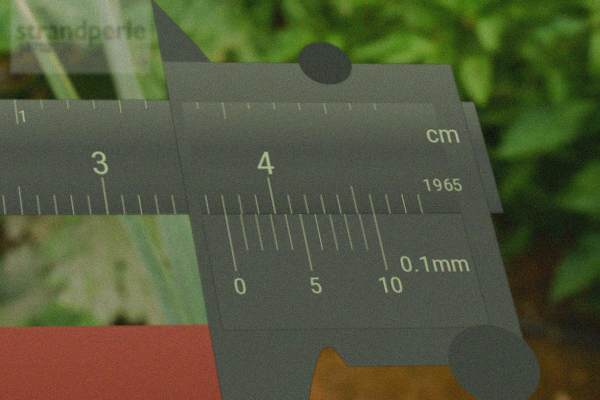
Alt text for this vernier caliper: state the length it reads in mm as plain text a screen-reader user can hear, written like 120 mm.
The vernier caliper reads 37.0 mm
